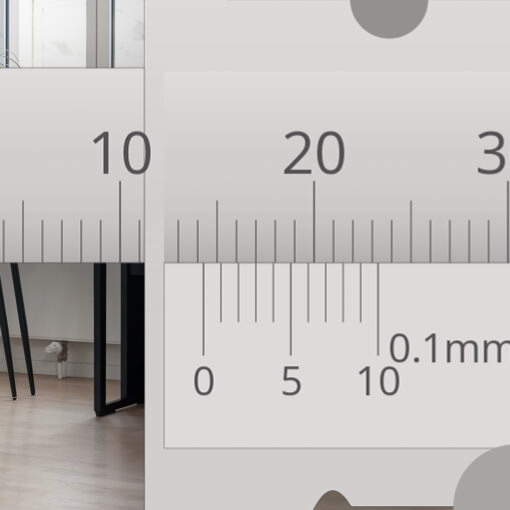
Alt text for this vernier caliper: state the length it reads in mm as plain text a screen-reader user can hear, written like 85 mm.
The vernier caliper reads 14.3 mm
